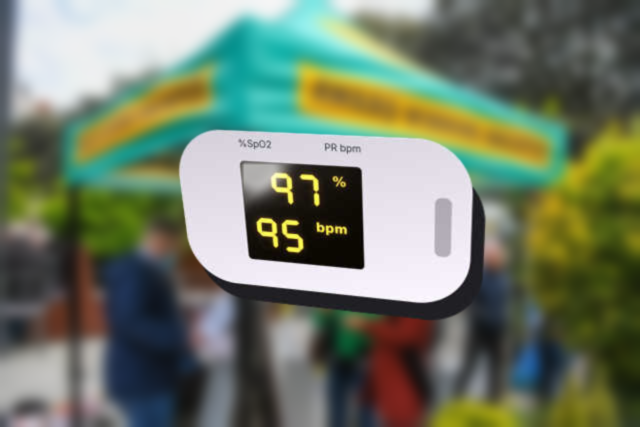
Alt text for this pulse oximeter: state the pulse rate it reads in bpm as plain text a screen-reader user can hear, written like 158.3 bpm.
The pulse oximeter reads 95 bpm
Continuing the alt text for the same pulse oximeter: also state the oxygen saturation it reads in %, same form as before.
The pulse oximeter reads 97 %
